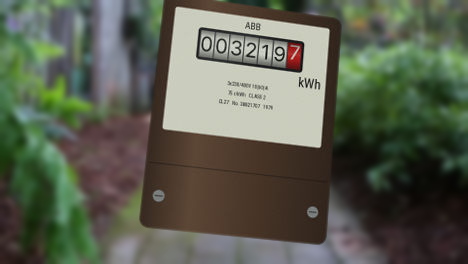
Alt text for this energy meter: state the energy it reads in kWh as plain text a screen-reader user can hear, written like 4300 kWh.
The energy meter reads 3219.7 kWh
